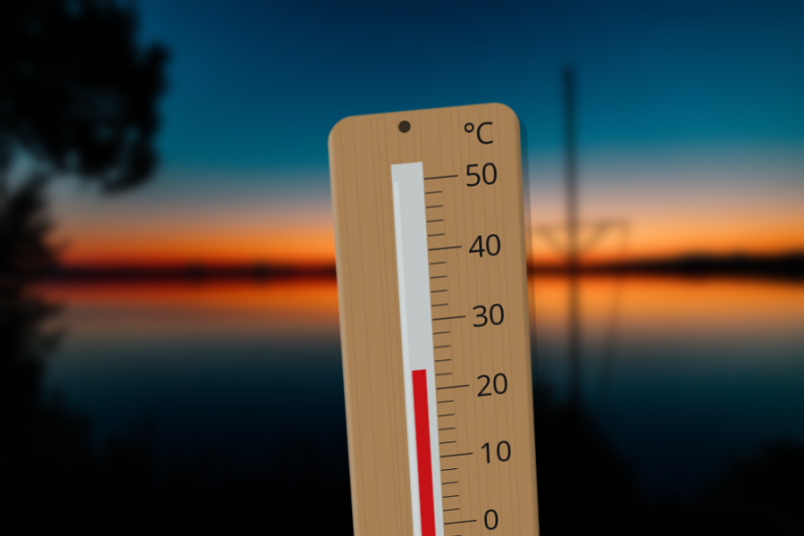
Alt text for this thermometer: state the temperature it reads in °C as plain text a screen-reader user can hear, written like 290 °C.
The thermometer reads 23 °C
